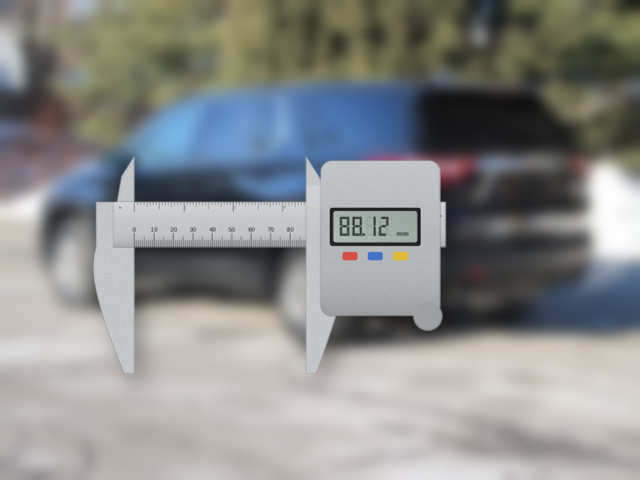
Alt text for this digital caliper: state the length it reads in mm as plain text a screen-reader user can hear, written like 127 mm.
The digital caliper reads 88.12 mm
